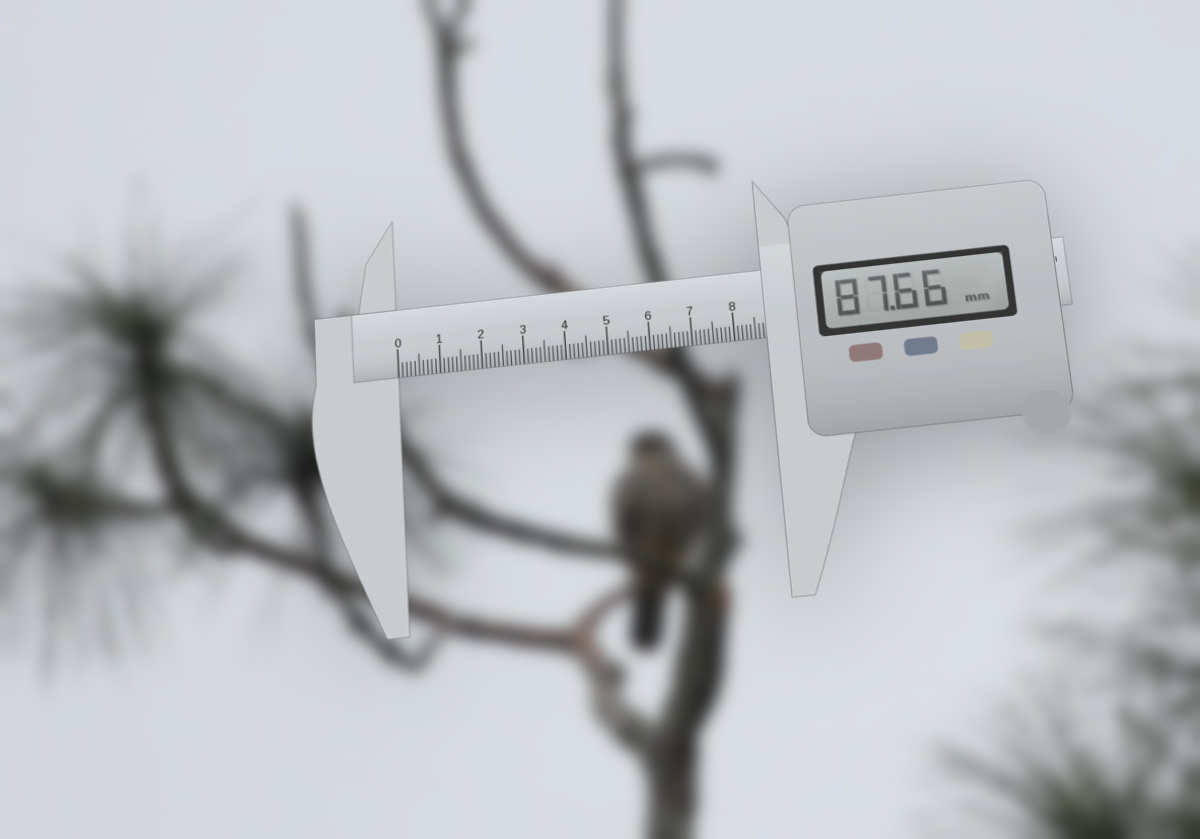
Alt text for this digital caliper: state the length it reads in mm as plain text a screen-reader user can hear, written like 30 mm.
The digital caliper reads 87.66 mm
